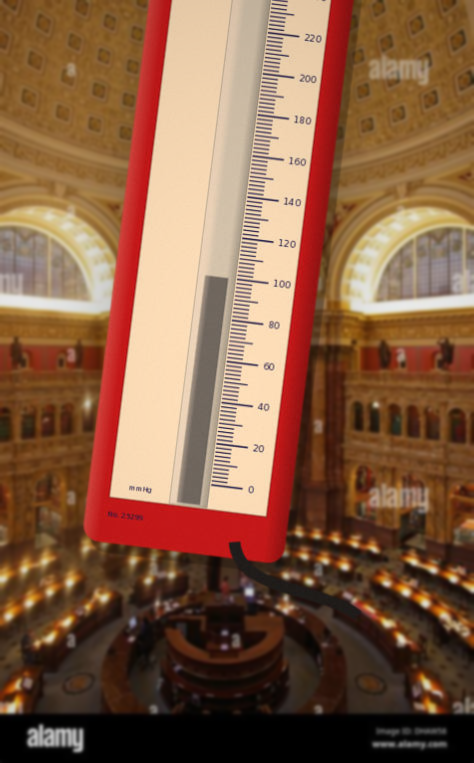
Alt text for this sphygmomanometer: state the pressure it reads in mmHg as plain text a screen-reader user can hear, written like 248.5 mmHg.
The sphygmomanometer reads 100 mmHg
